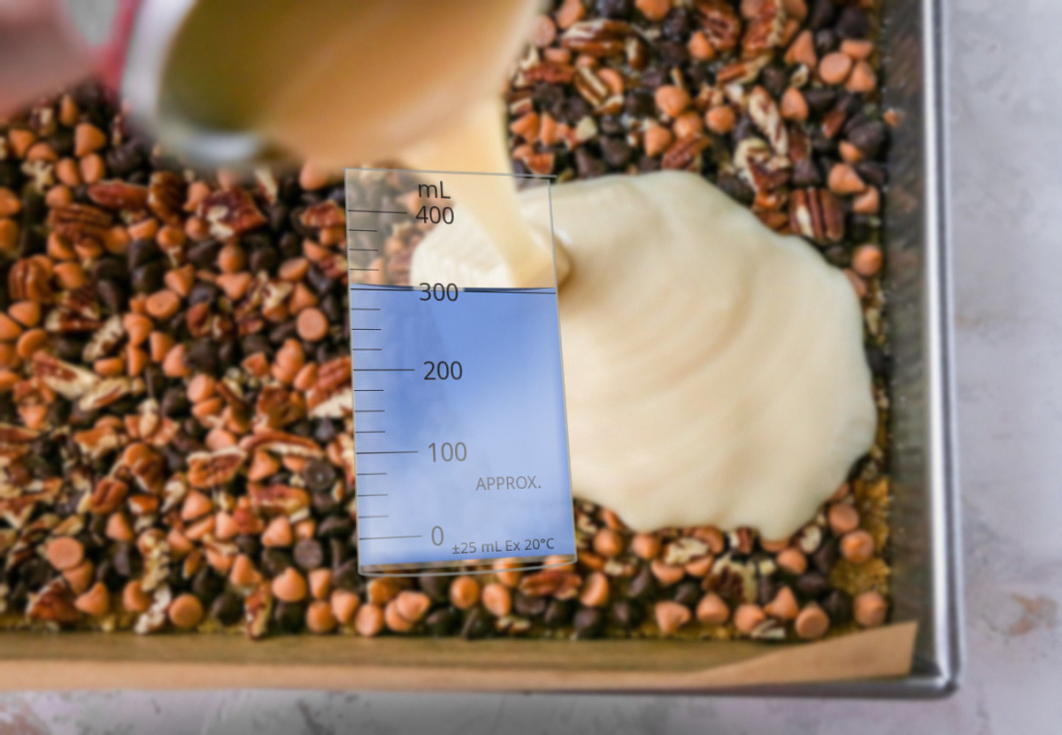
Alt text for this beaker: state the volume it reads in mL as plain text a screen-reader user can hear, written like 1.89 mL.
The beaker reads 300 mL
